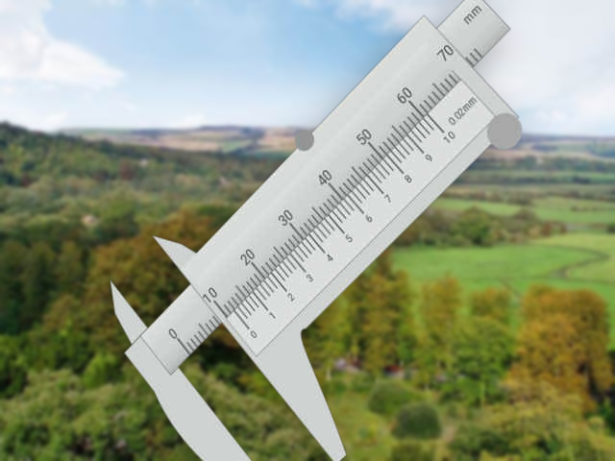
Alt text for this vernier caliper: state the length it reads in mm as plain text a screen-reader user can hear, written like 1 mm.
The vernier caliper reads 11.8 mm
